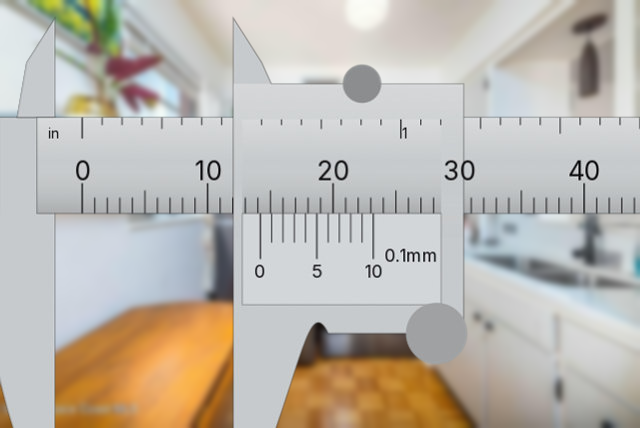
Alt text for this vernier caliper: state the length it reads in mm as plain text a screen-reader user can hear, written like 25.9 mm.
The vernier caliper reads 14.2 mm
